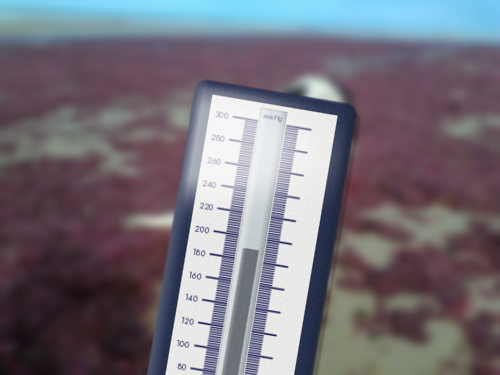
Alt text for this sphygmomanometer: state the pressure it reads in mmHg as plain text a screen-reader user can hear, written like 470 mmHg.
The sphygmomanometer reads 190 mmHg
